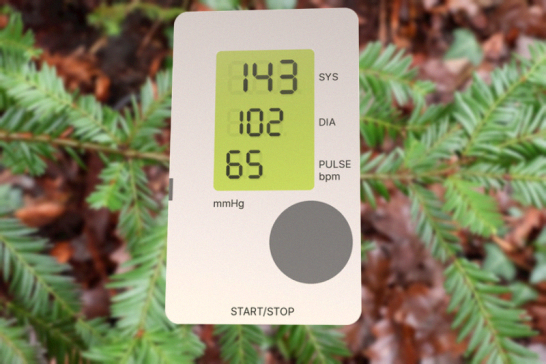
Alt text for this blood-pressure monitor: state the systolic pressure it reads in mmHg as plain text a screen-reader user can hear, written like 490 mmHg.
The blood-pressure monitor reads 143 mmHg
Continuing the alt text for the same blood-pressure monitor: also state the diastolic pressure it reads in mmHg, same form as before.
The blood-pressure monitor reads 102 mmHg
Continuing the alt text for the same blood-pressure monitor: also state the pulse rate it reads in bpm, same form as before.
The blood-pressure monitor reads 65 bpm
